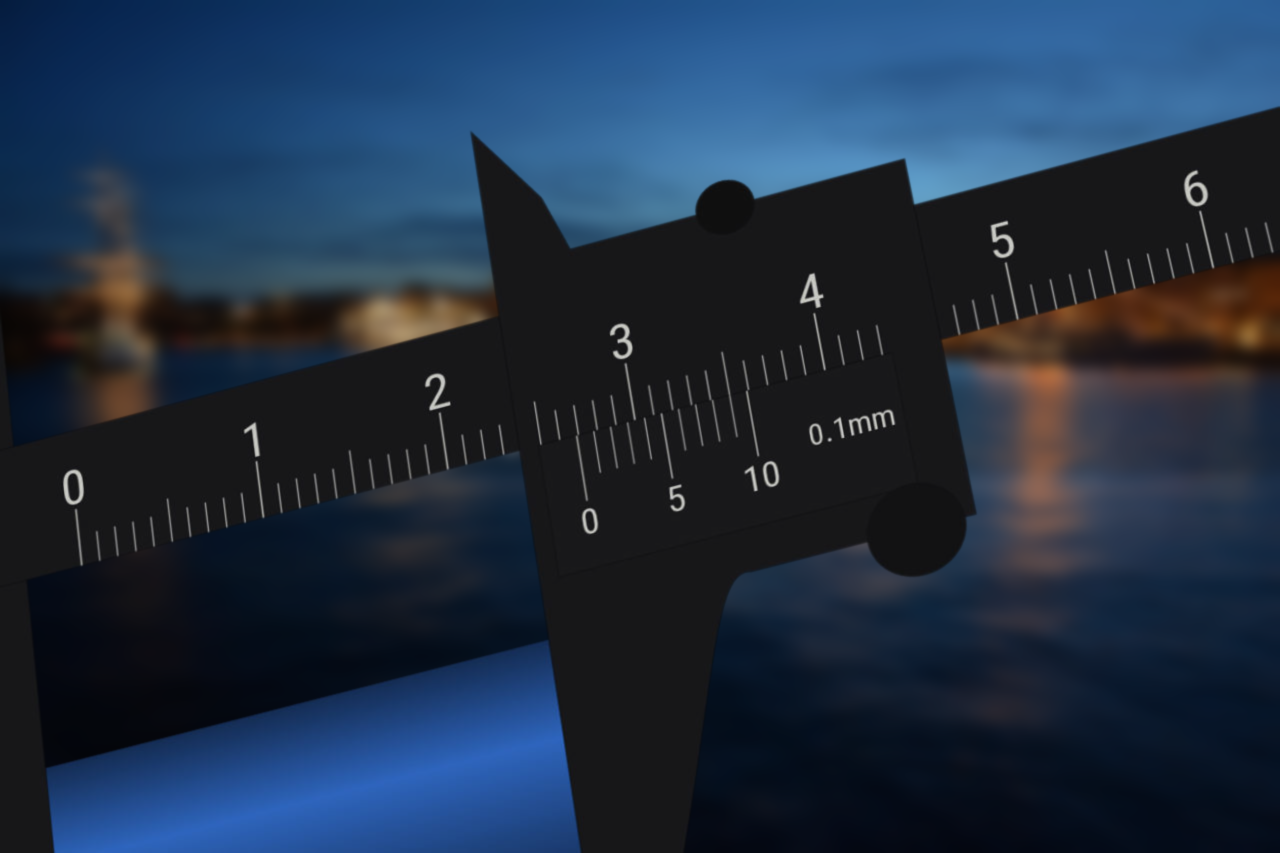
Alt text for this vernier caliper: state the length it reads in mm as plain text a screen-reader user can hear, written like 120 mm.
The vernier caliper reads 26.9 mm
